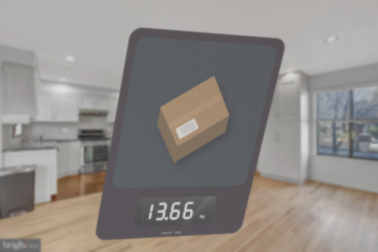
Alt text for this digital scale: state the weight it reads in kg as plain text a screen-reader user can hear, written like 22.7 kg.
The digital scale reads 13.66 kg
